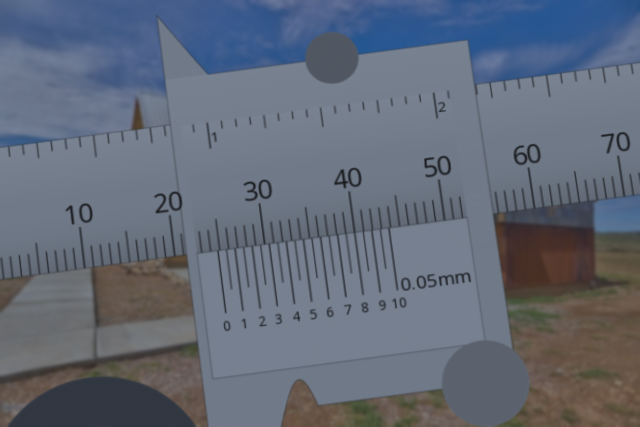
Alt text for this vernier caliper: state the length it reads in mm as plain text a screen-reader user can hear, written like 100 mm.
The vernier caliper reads 24.8 mm
